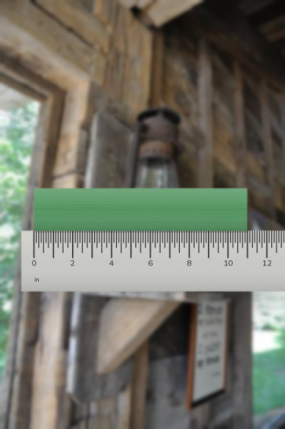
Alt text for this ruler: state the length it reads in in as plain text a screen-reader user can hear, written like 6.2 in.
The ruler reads 11 in
